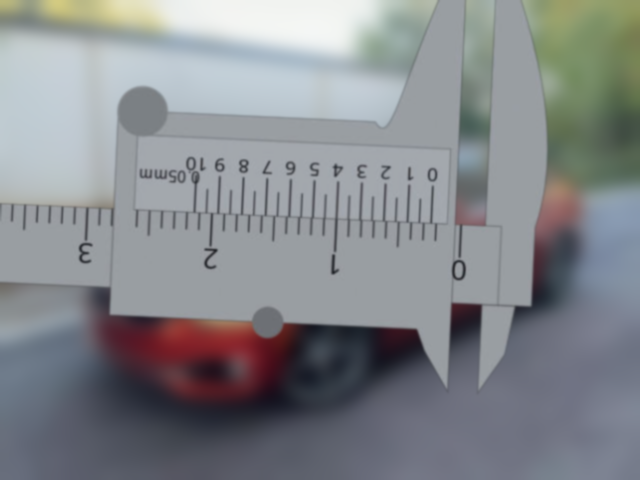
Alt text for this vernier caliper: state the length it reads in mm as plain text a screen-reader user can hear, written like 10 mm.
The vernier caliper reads 2.4 mm
